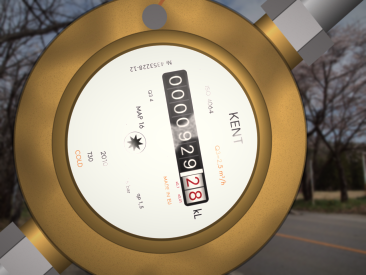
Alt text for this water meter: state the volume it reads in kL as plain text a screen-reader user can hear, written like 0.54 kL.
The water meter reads 929.28 kL
